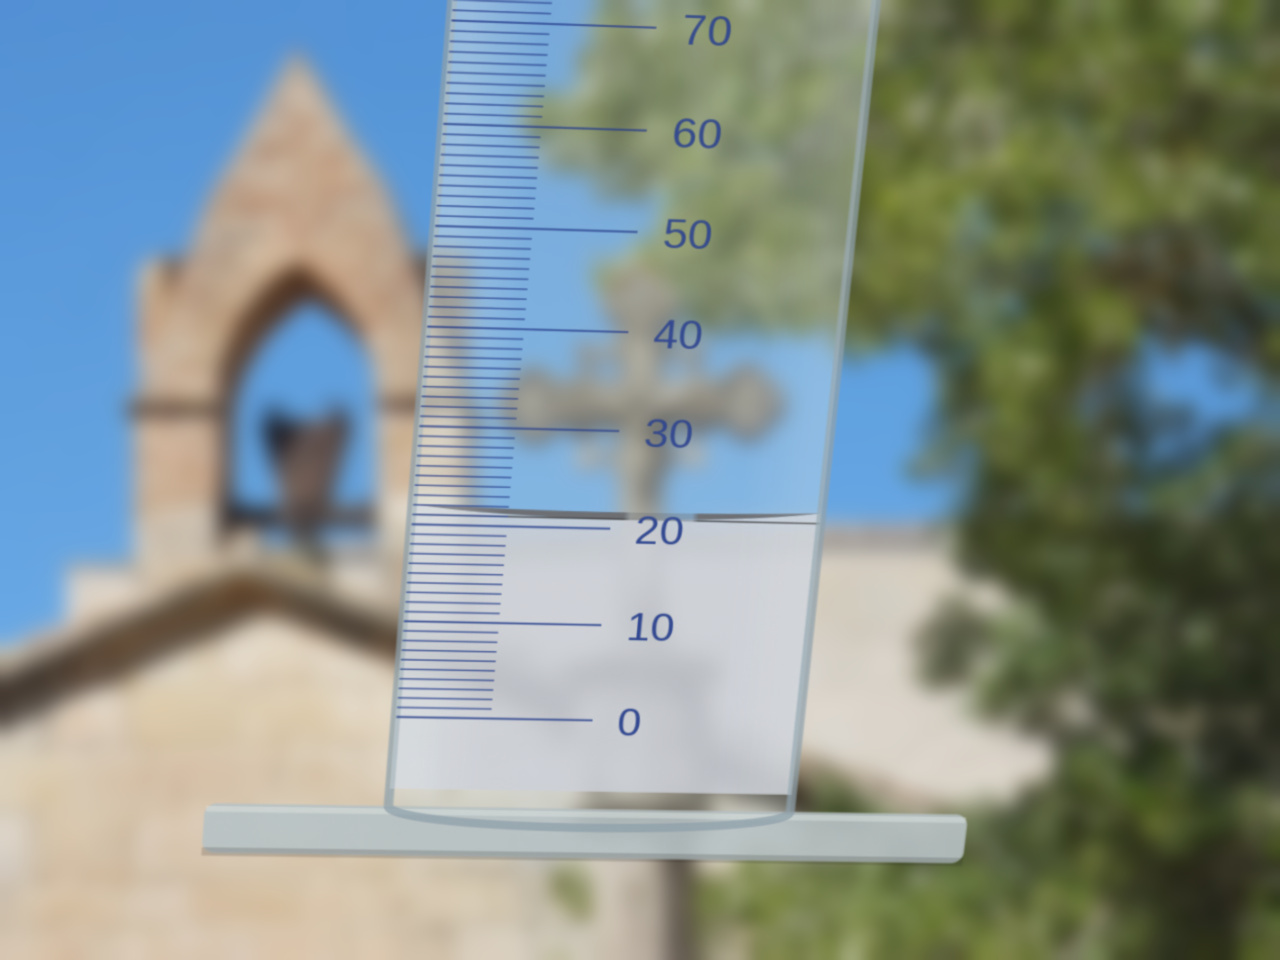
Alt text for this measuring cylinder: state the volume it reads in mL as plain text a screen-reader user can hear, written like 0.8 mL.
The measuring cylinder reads 21 mL
